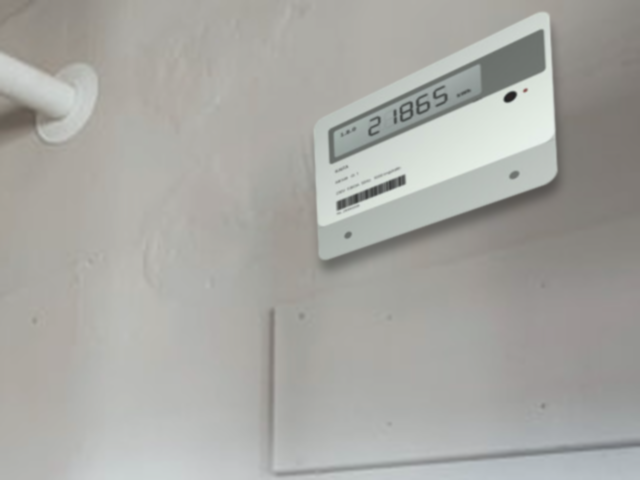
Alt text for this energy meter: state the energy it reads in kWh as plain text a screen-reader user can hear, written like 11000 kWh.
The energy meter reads 21865 kWh
